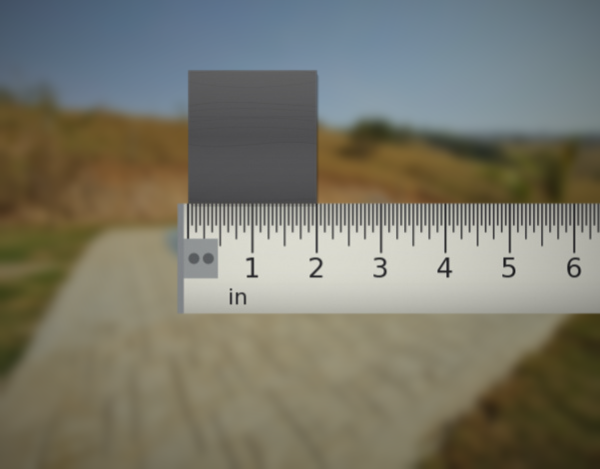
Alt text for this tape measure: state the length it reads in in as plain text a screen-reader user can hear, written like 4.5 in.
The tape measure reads 2 in
